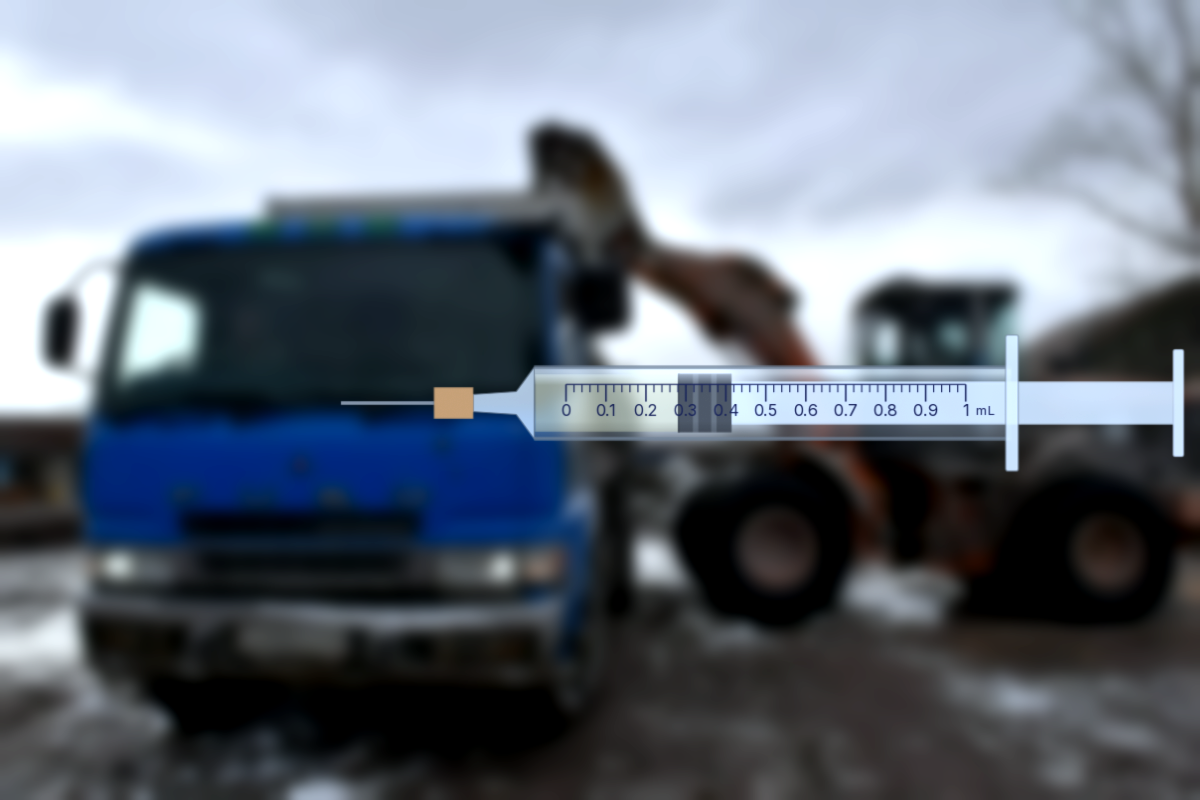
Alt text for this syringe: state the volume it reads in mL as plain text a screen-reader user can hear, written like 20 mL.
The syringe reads 0.28 mL
